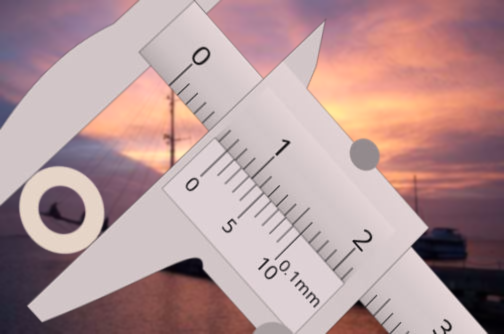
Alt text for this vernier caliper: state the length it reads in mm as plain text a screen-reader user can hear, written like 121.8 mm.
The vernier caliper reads 7.0 mm
